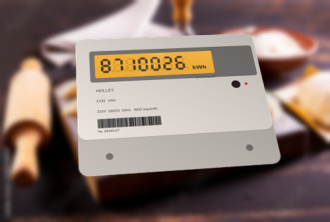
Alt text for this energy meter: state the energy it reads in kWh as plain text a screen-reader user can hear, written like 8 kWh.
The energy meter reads 8710026 kWh
